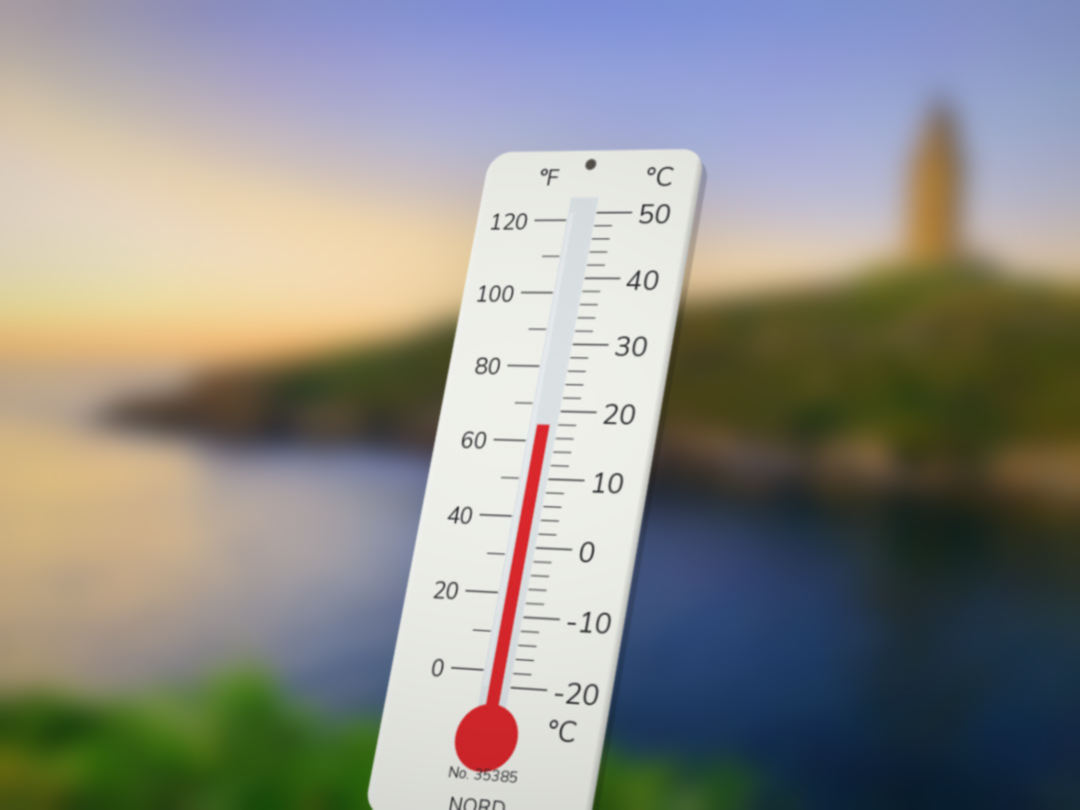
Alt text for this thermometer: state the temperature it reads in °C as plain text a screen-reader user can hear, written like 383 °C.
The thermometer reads 18 °C
